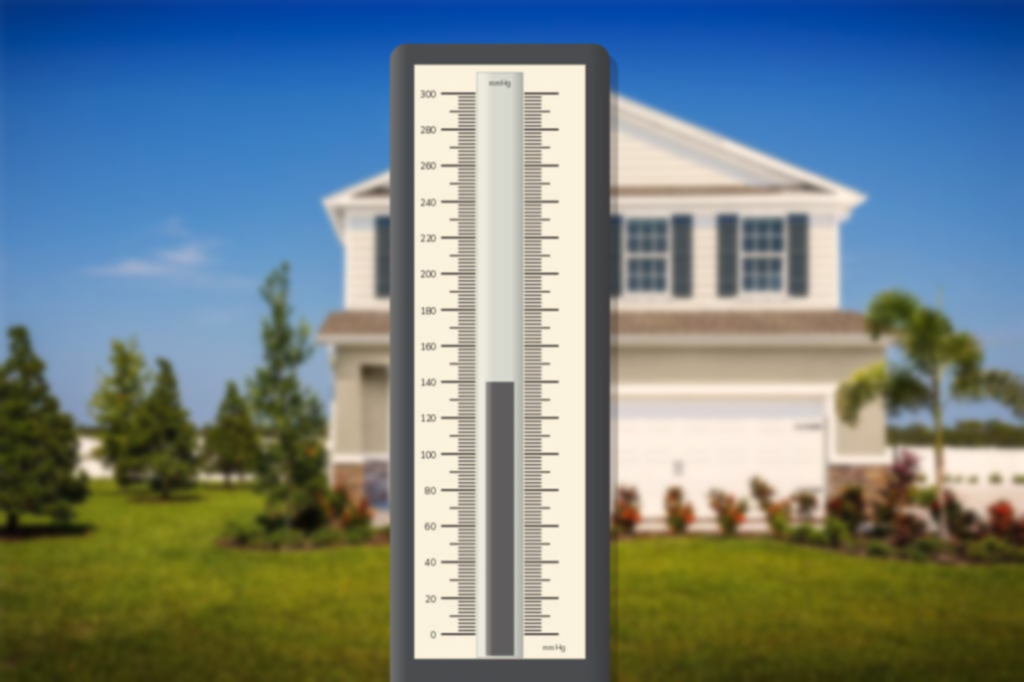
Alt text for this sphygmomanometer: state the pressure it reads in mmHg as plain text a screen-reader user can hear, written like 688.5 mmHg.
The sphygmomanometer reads 140 mmHg
